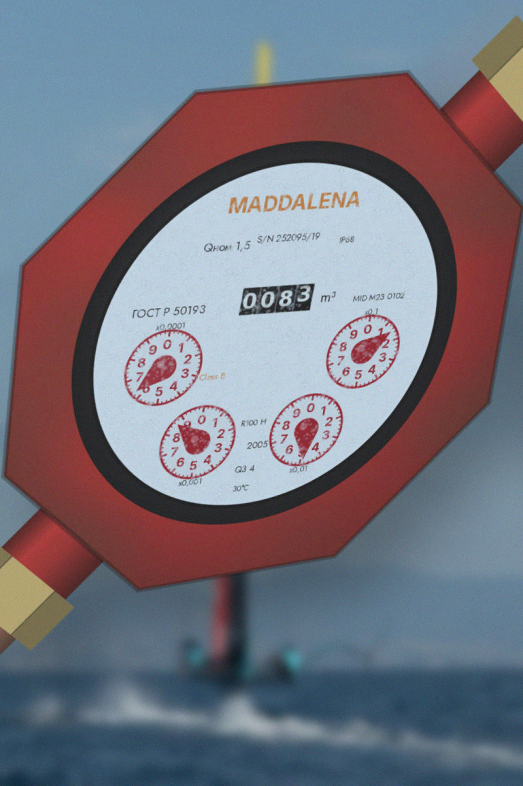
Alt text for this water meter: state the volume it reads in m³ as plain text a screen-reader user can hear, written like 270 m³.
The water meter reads 83.1486 m³
